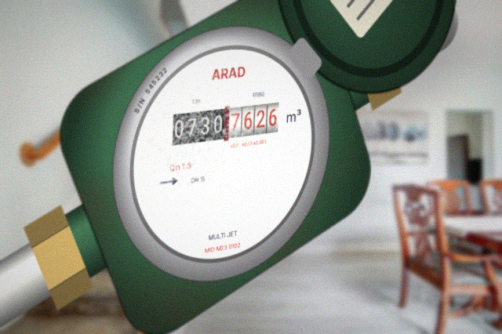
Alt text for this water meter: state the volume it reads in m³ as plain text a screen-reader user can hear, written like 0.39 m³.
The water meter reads 730.7626 m³
